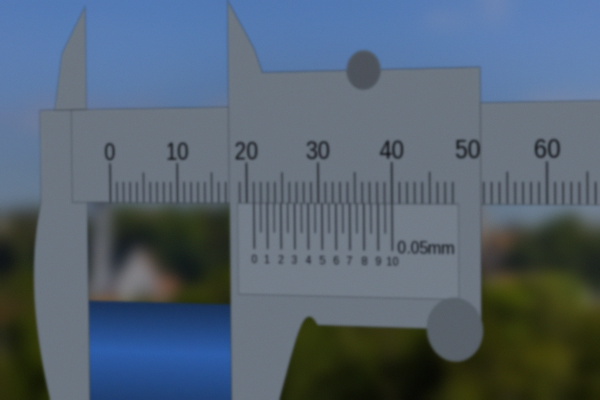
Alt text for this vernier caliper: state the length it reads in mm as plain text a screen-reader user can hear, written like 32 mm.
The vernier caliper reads 21.0 mm
